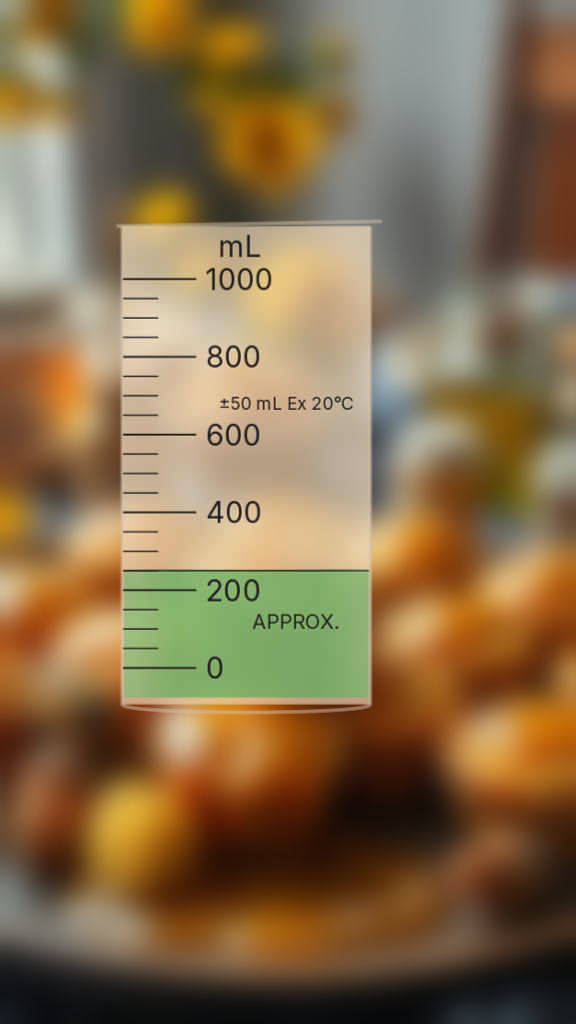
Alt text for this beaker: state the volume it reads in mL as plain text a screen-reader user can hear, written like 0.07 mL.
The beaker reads 250 mL
